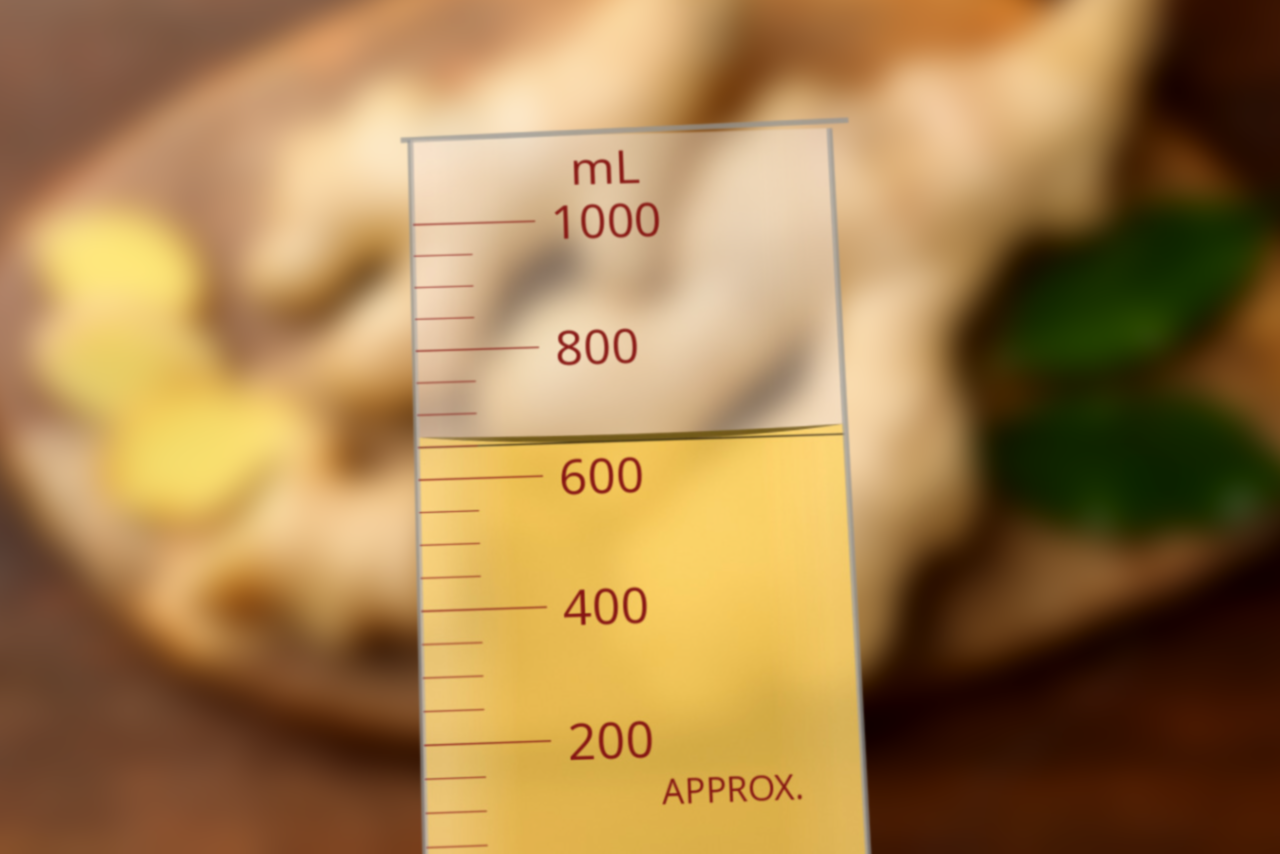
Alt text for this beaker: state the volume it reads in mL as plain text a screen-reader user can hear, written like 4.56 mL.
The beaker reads 650 mL
